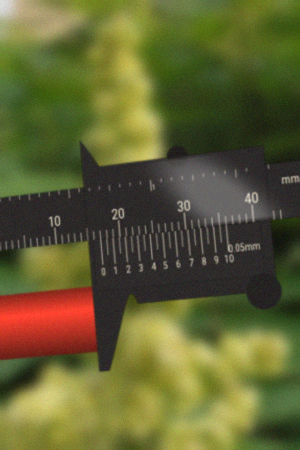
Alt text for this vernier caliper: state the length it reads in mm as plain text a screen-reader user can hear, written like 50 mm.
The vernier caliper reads 17.0 mm
